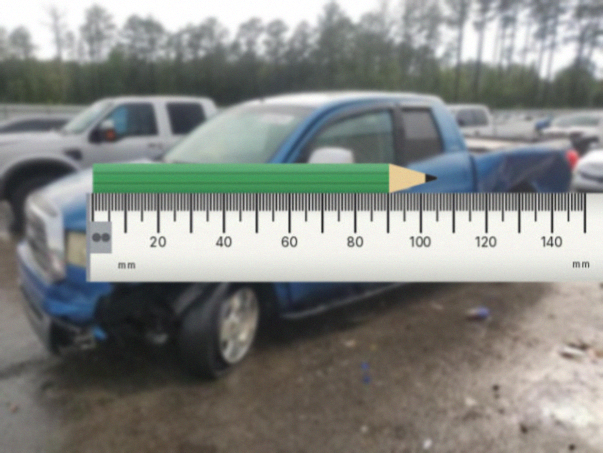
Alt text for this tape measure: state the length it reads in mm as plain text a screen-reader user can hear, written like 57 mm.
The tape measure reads 105 mm
